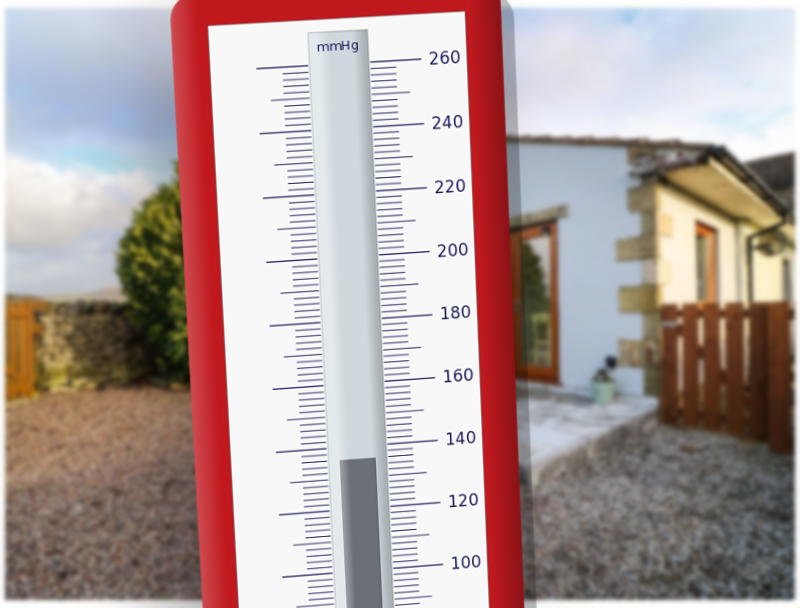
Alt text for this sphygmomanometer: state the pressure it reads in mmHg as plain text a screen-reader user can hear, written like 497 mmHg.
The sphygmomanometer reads 136 mmHg
